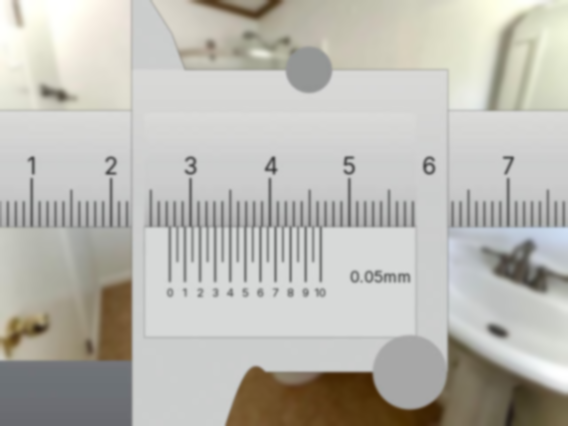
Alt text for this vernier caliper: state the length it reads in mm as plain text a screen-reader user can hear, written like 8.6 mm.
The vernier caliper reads 27.4 mm
